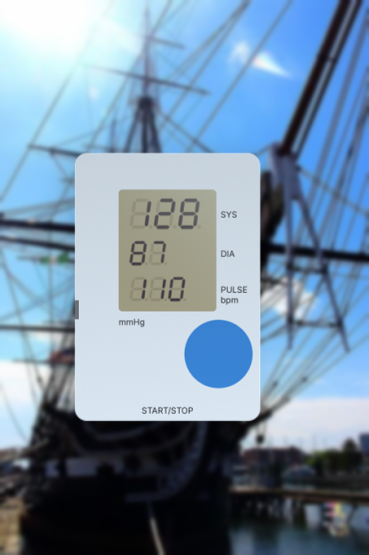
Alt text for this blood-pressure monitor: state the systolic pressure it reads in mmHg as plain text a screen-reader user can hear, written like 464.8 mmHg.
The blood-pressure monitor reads 128 mmHg
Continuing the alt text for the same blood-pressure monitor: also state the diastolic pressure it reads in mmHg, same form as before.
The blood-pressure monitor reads 87 mmHg
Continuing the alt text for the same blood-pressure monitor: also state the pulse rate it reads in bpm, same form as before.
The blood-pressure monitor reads 110 bpm
